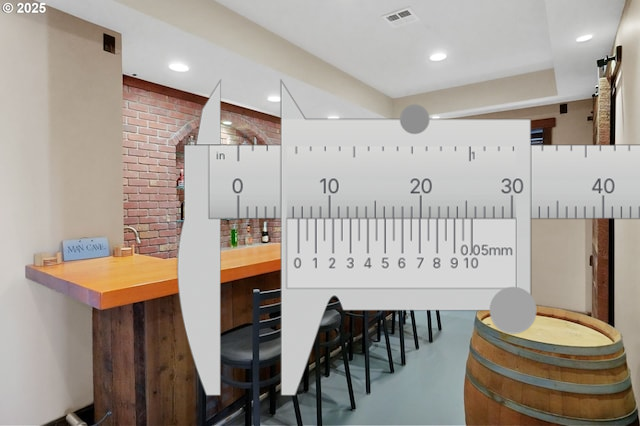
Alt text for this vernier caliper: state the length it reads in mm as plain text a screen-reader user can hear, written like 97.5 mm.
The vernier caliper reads 6.6 mm
